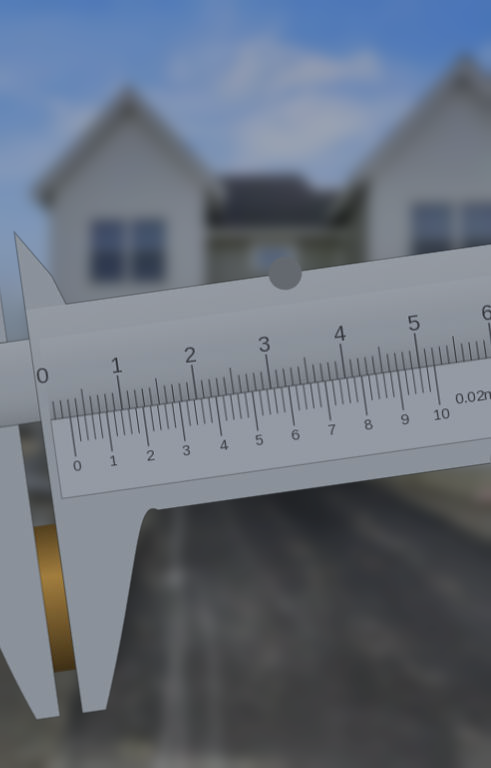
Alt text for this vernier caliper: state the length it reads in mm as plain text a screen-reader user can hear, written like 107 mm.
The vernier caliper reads 3.0 mm
